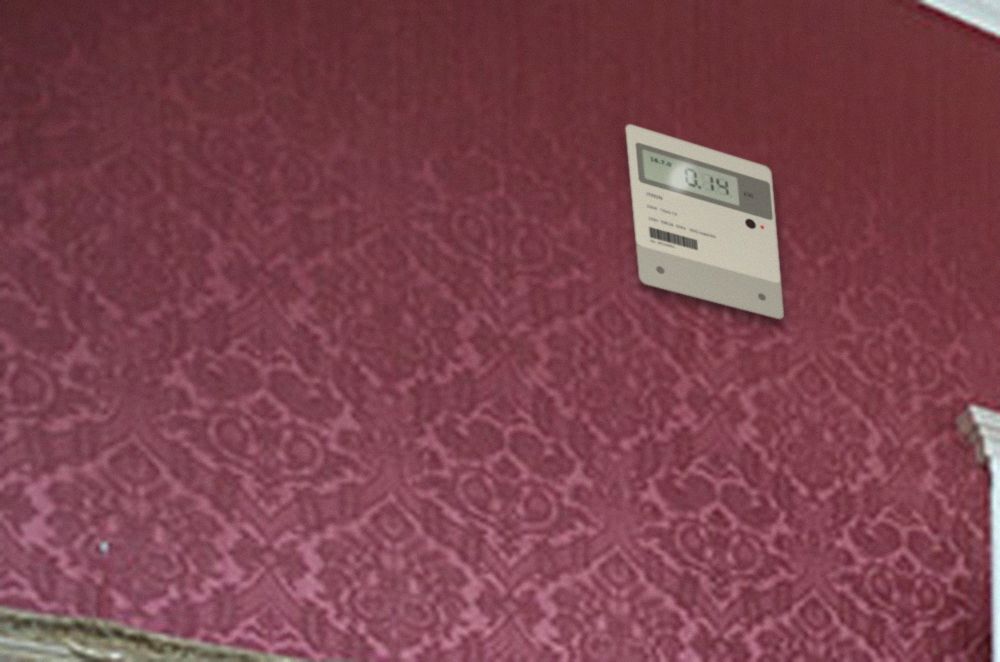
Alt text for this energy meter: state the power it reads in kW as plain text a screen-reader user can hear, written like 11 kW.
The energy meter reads 0.14 kW
